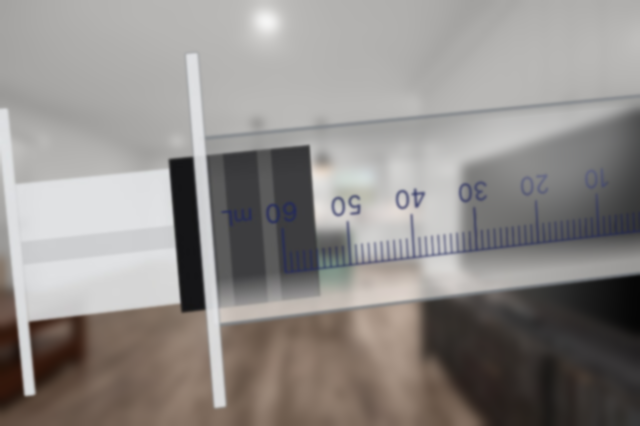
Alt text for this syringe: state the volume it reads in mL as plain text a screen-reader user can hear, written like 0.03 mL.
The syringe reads 55 mL
